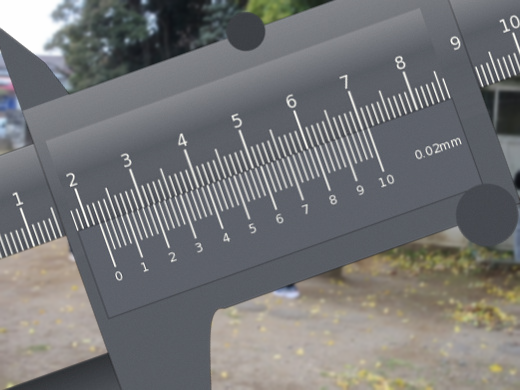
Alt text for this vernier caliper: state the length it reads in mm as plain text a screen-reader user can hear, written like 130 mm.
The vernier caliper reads 22.0 mm
